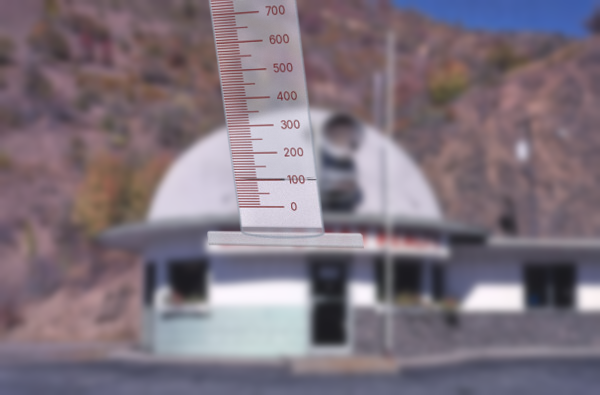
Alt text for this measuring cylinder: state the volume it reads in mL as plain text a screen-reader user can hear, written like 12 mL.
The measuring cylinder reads 100 mL
